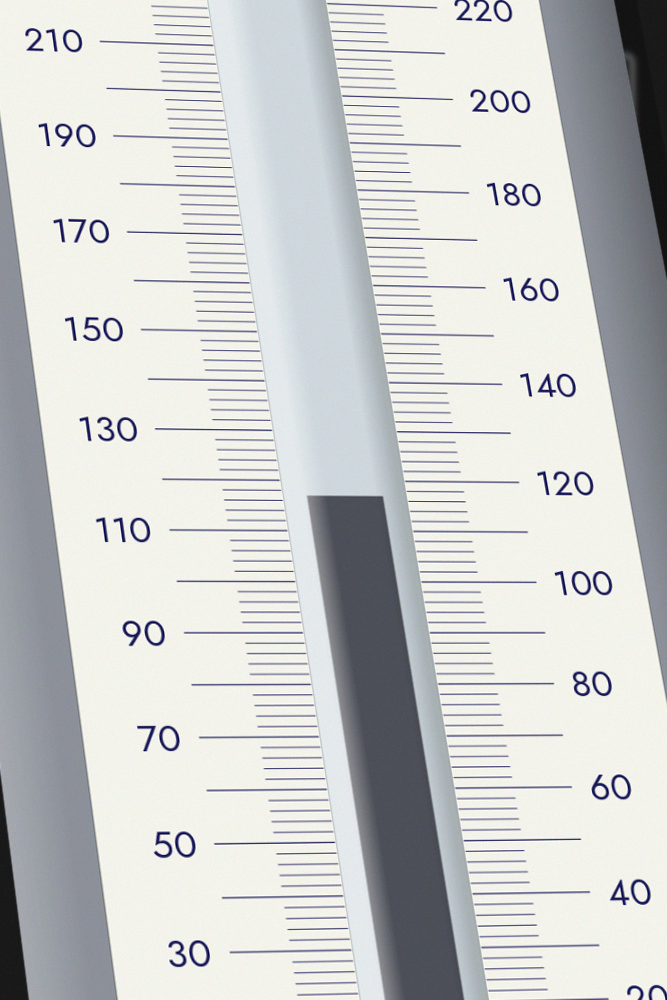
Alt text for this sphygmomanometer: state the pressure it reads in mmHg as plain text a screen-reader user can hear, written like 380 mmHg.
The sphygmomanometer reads 117 mmHg
